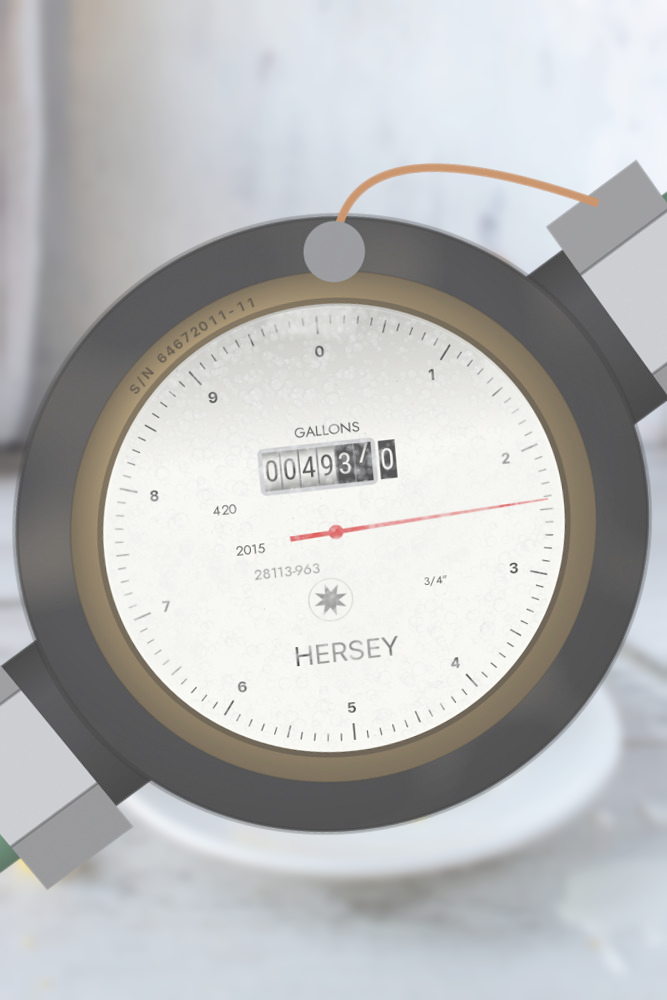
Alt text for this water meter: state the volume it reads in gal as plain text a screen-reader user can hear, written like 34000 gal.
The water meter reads 49372.4 gal
